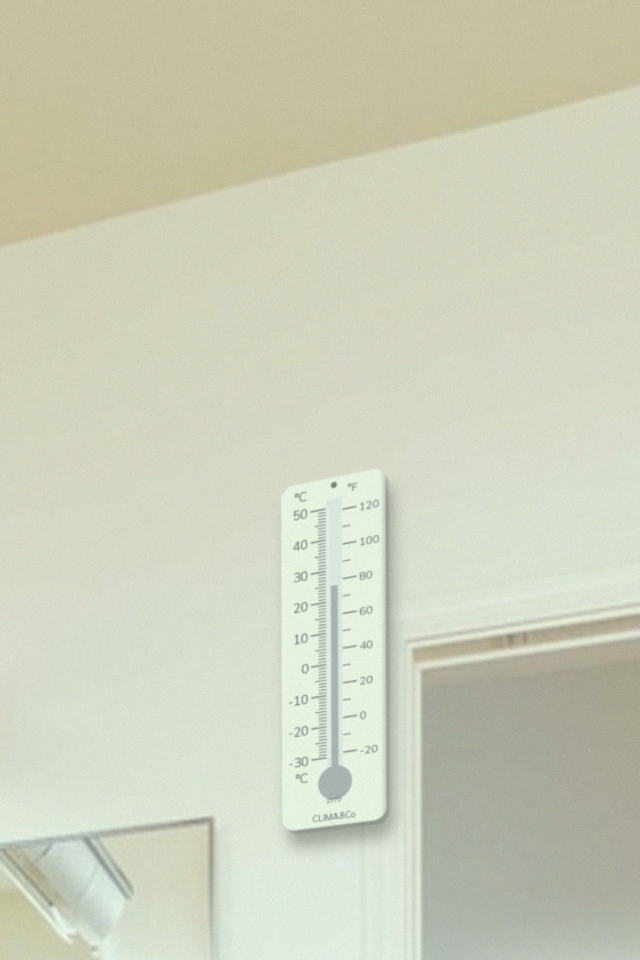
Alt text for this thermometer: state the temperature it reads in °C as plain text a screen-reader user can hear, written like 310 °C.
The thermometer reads 25 °C
